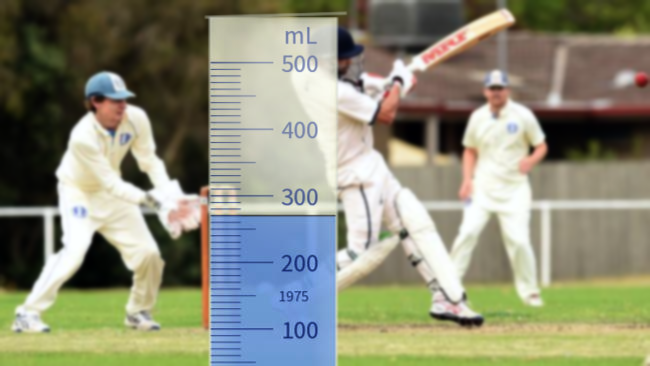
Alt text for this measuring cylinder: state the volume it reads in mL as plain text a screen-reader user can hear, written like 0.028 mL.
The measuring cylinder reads 270 mL
